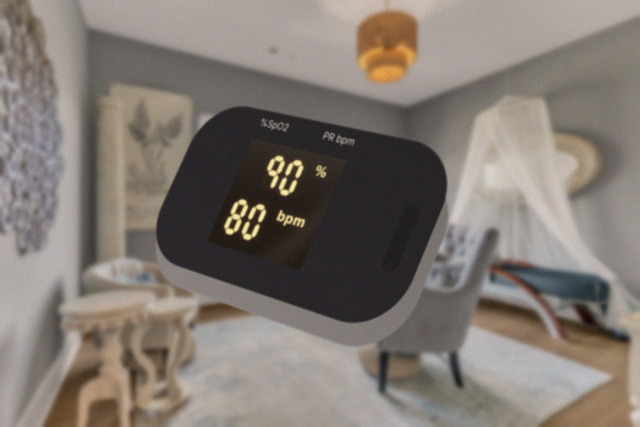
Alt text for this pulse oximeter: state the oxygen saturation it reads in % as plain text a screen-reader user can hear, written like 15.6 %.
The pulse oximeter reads 90 %
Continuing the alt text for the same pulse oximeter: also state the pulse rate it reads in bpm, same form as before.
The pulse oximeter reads 80 bpm
